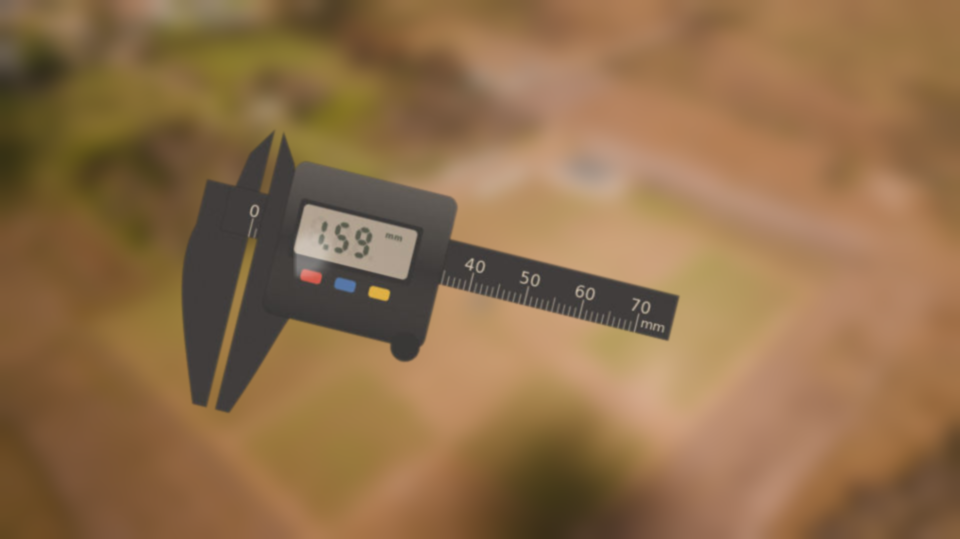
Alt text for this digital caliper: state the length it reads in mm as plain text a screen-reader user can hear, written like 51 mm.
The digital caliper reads 1.59 mm
